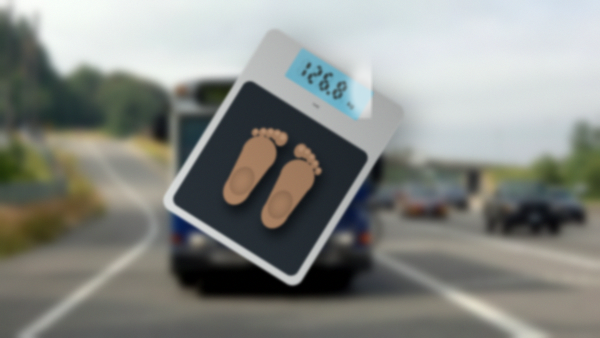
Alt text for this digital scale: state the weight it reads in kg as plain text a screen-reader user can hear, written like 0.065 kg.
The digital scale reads 126.8 kg
